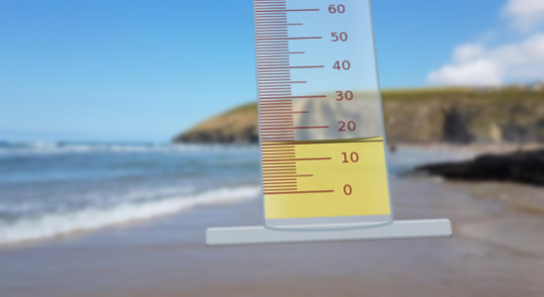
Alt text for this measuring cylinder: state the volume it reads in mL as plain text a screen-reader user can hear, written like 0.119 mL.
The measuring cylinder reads 15 mL
